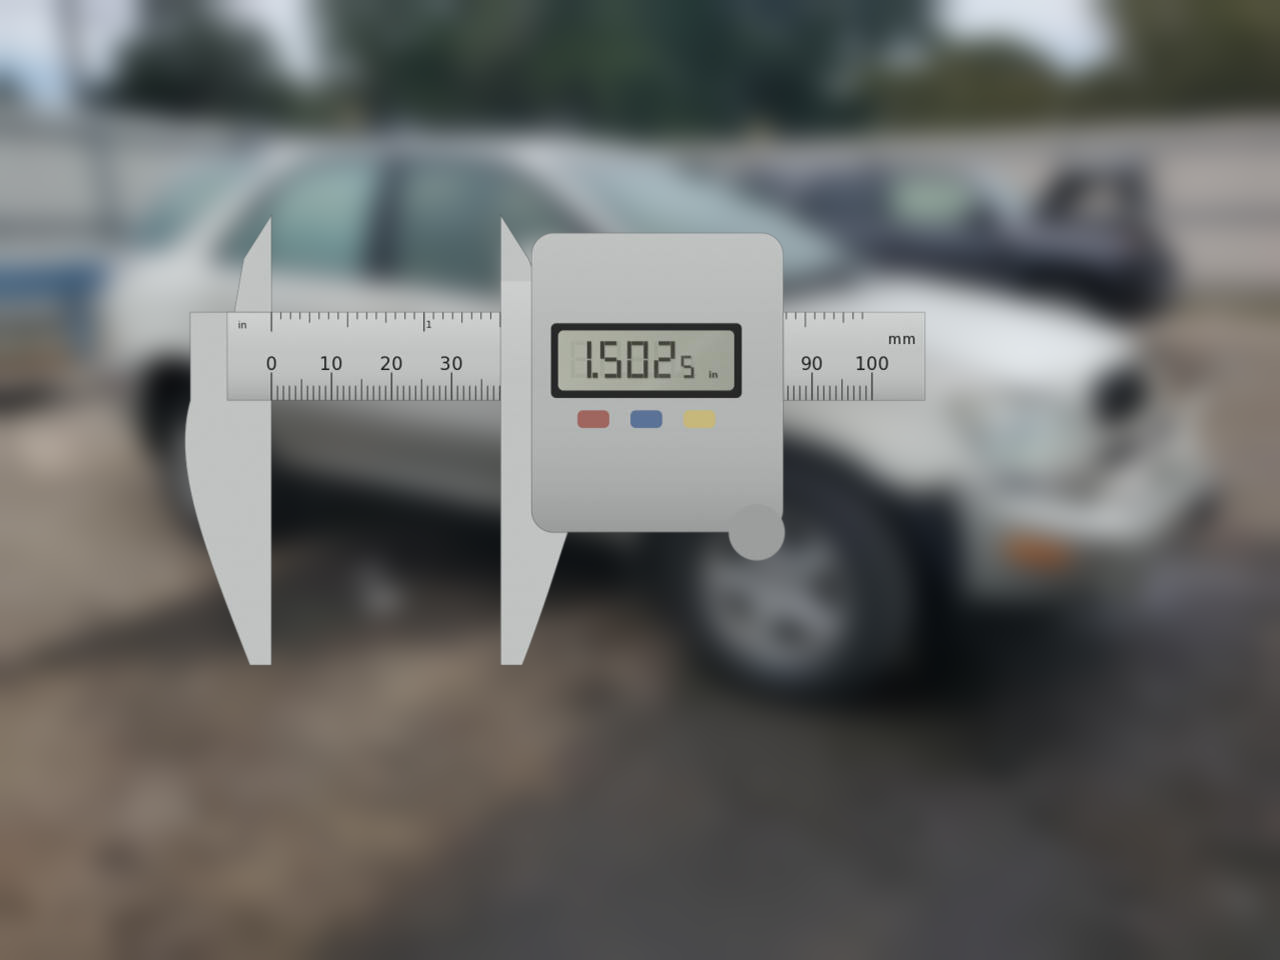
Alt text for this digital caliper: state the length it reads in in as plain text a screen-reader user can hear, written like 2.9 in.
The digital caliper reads 1.5025 in
